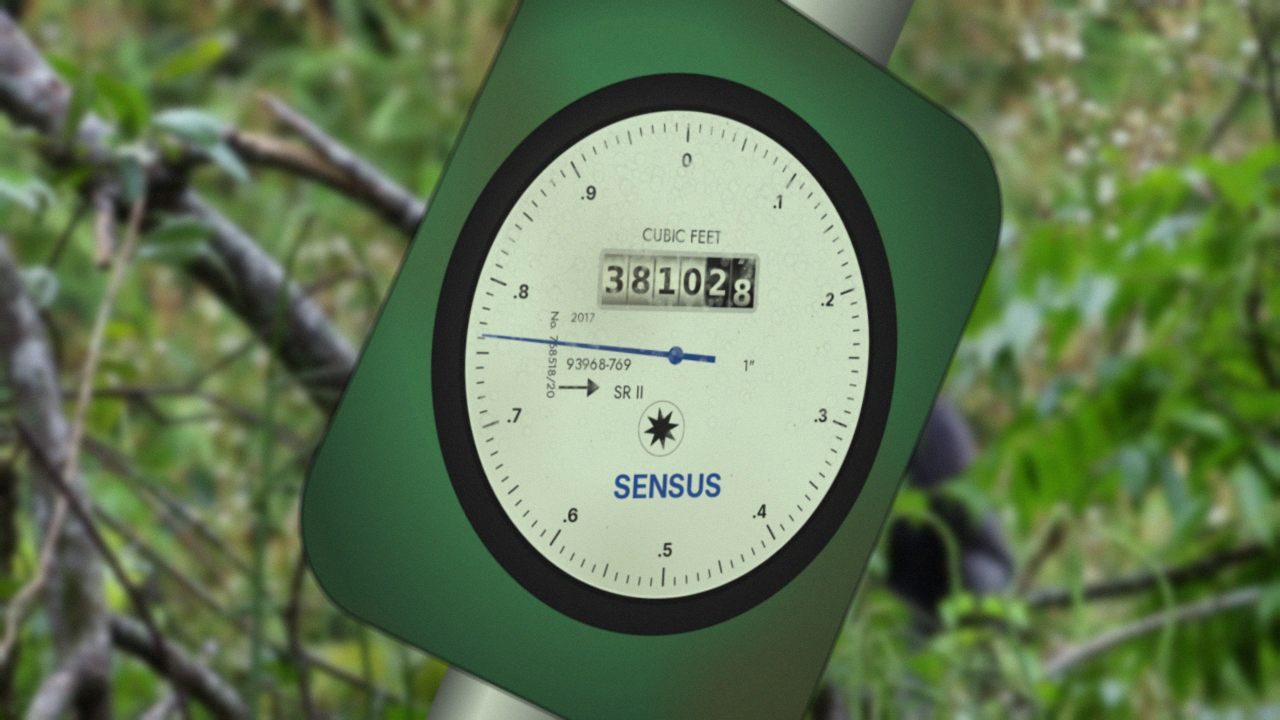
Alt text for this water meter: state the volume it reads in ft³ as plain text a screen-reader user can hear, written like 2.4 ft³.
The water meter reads 381027.76 ft³
